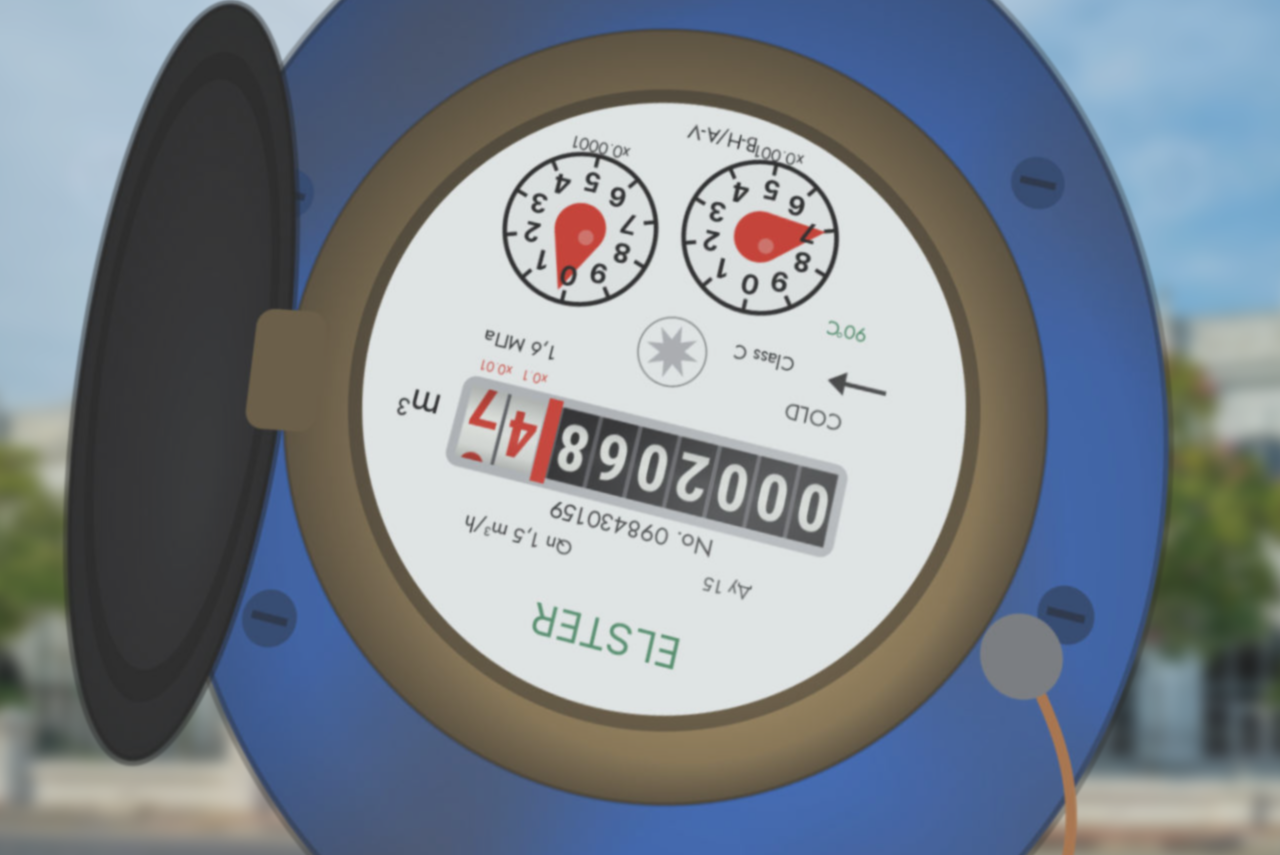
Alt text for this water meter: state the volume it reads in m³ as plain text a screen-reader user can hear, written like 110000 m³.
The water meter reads 2068.4670 m³
